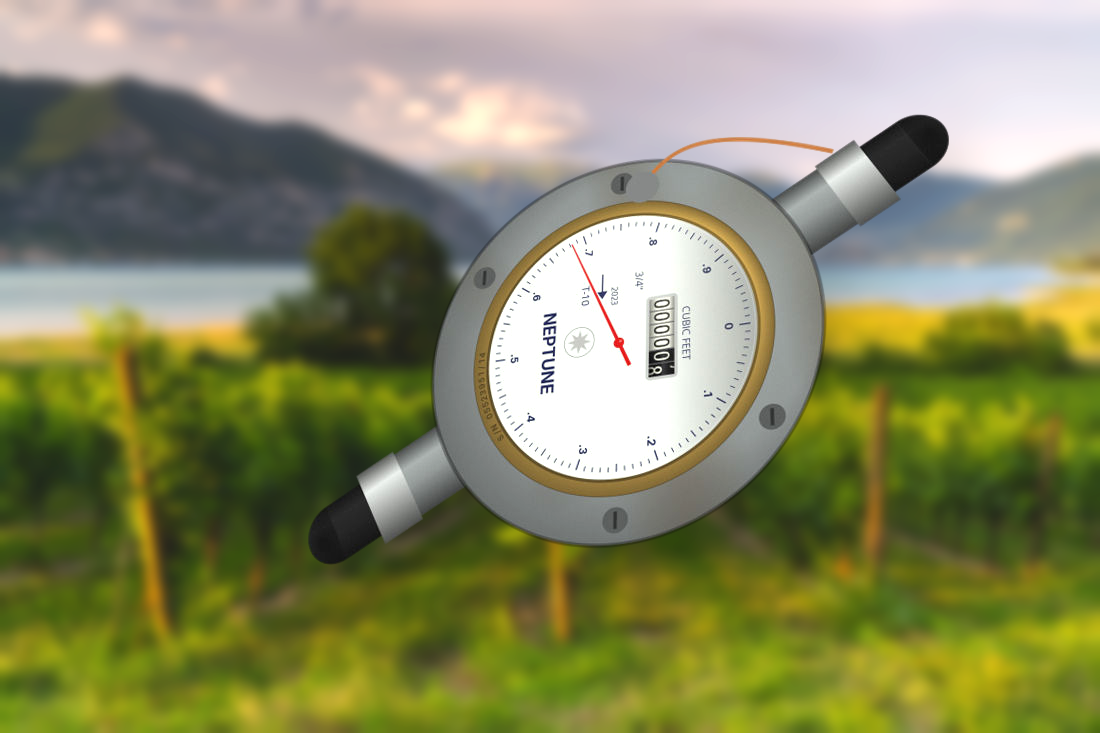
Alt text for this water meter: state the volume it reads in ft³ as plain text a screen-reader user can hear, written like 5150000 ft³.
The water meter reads 7.68 ft³
